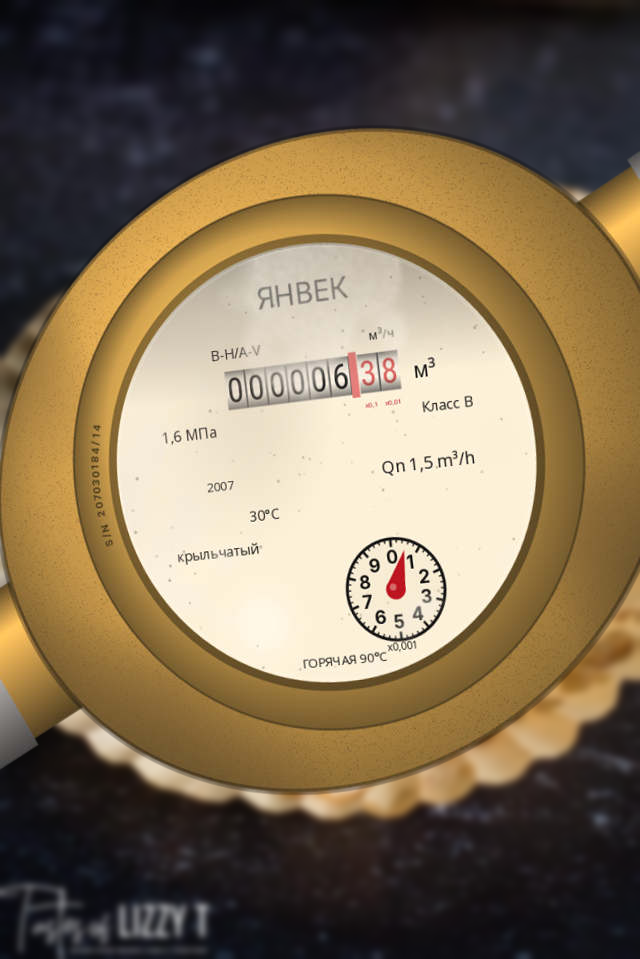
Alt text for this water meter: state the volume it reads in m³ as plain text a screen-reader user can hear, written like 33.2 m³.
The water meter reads 6.380 m³
